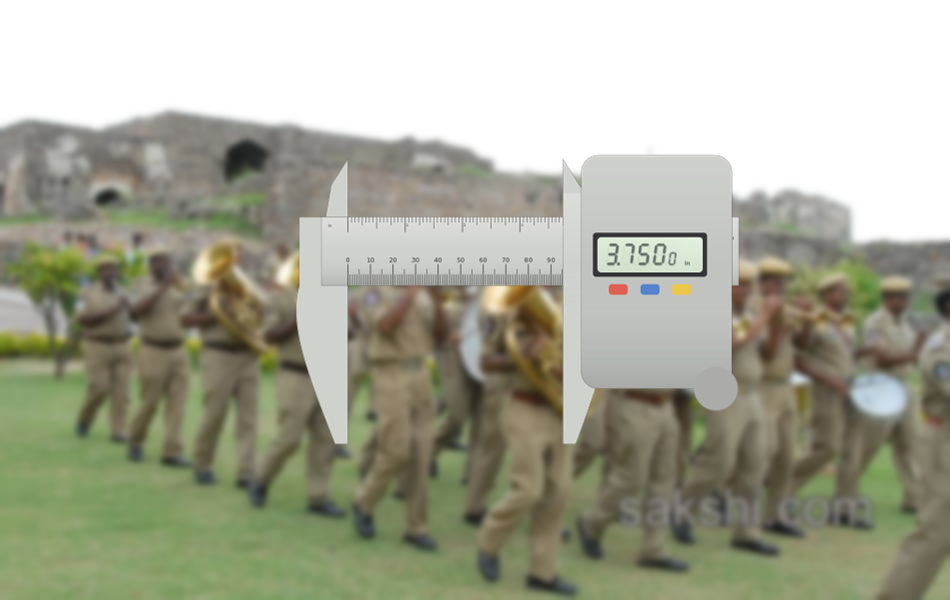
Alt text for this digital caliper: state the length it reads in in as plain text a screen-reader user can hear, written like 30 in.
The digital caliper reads 3.7500 in
